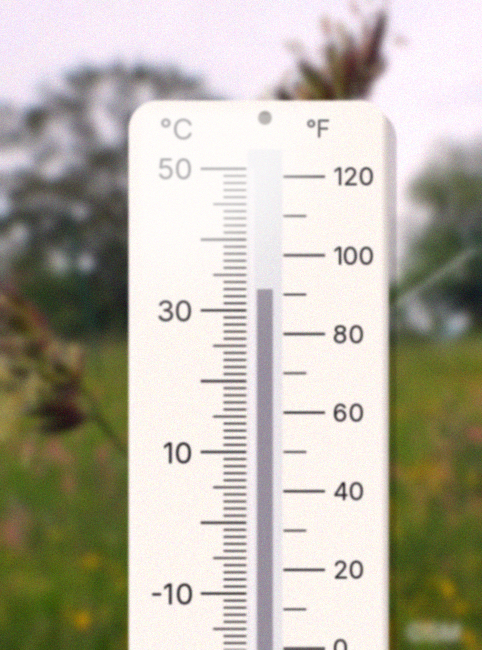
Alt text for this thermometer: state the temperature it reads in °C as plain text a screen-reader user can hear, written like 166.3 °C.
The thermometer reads 33 °C
